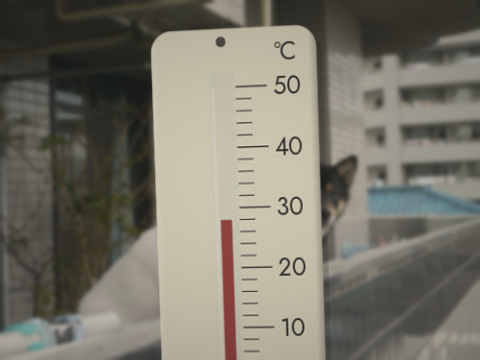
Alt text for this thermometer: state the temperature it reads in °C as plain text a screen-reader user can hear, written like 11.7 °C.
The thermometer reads 28 °C
